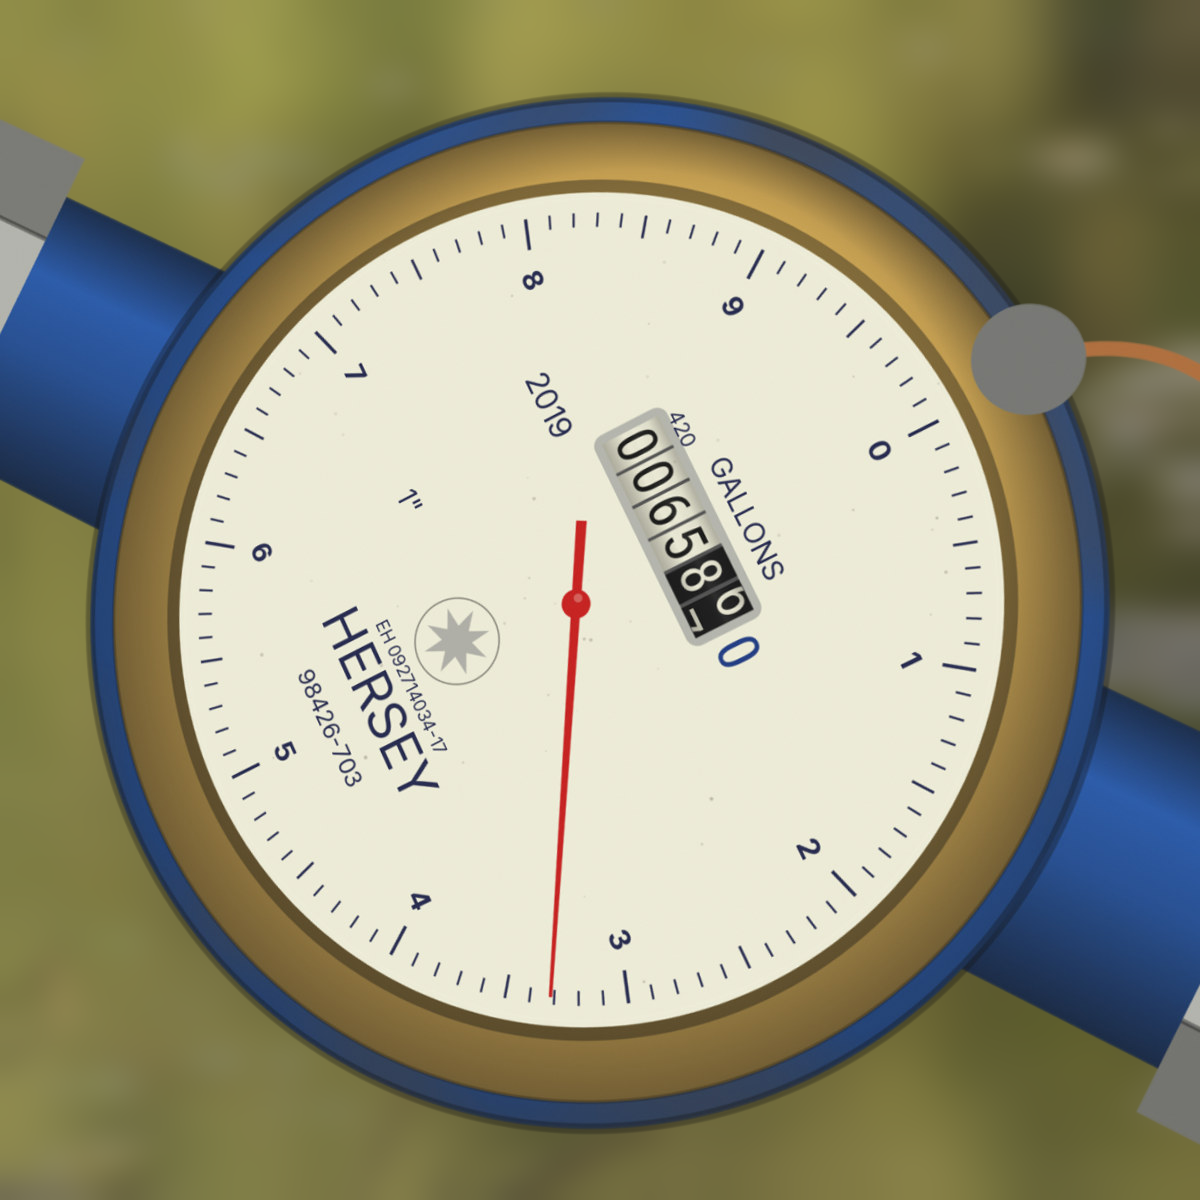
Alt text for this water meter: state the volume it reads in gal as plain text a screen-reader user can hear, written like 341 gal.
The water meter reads 65863.3 gal
